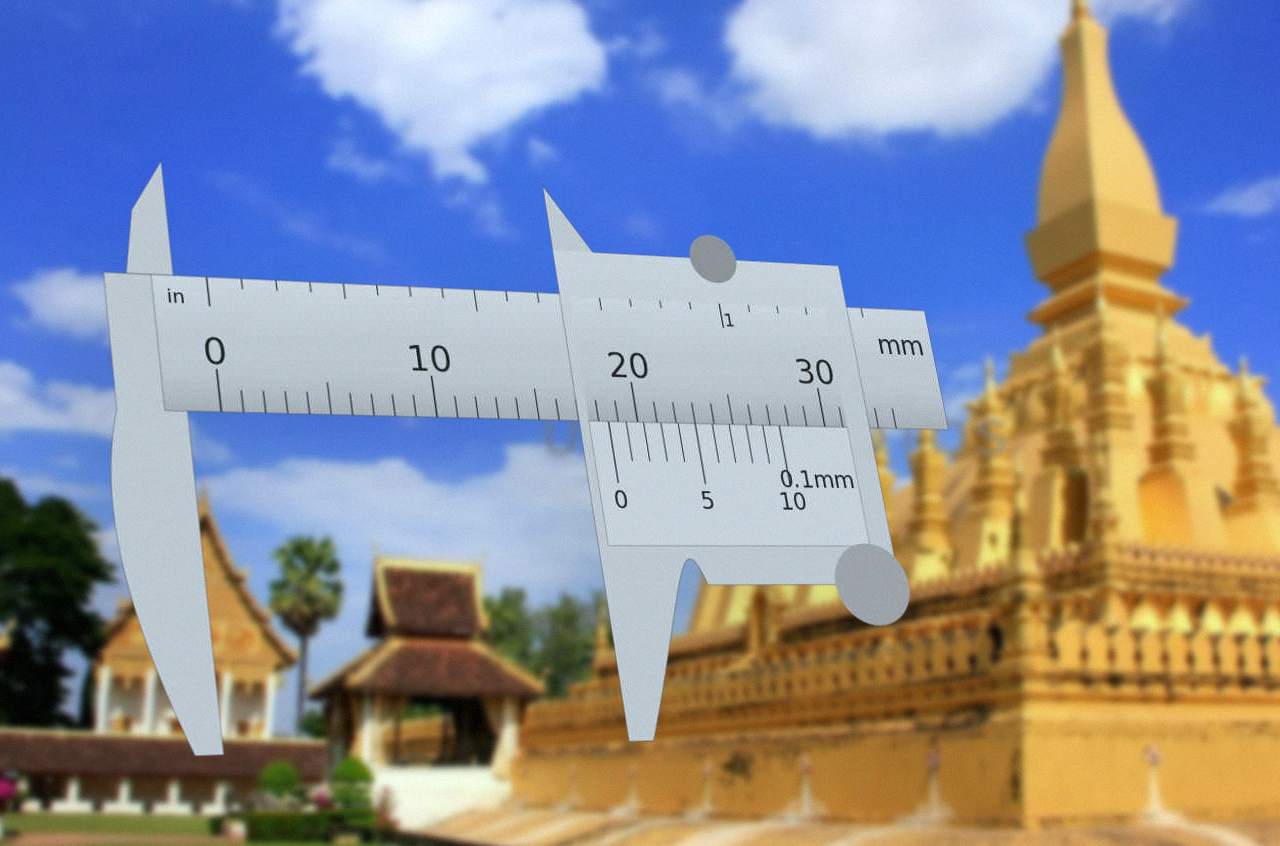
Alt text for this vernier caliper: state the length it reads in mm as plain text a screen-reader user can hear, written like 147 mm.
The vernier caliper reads 18.5 mm
